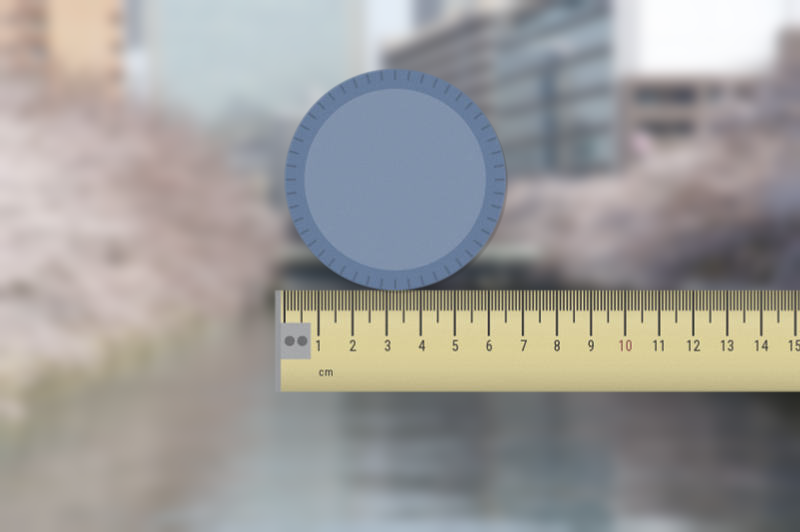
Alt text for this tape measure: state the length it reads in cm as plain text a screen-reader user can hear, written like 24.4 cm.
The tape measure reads 6.5 cm
